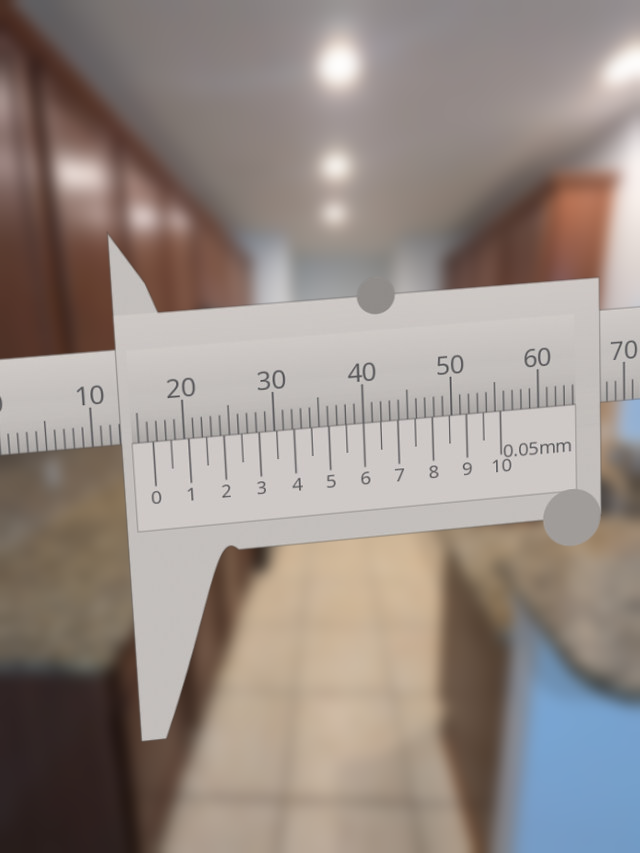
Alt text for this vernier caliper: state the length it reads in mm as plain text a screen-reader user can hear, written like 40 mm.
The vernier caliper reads 16.6 mm
